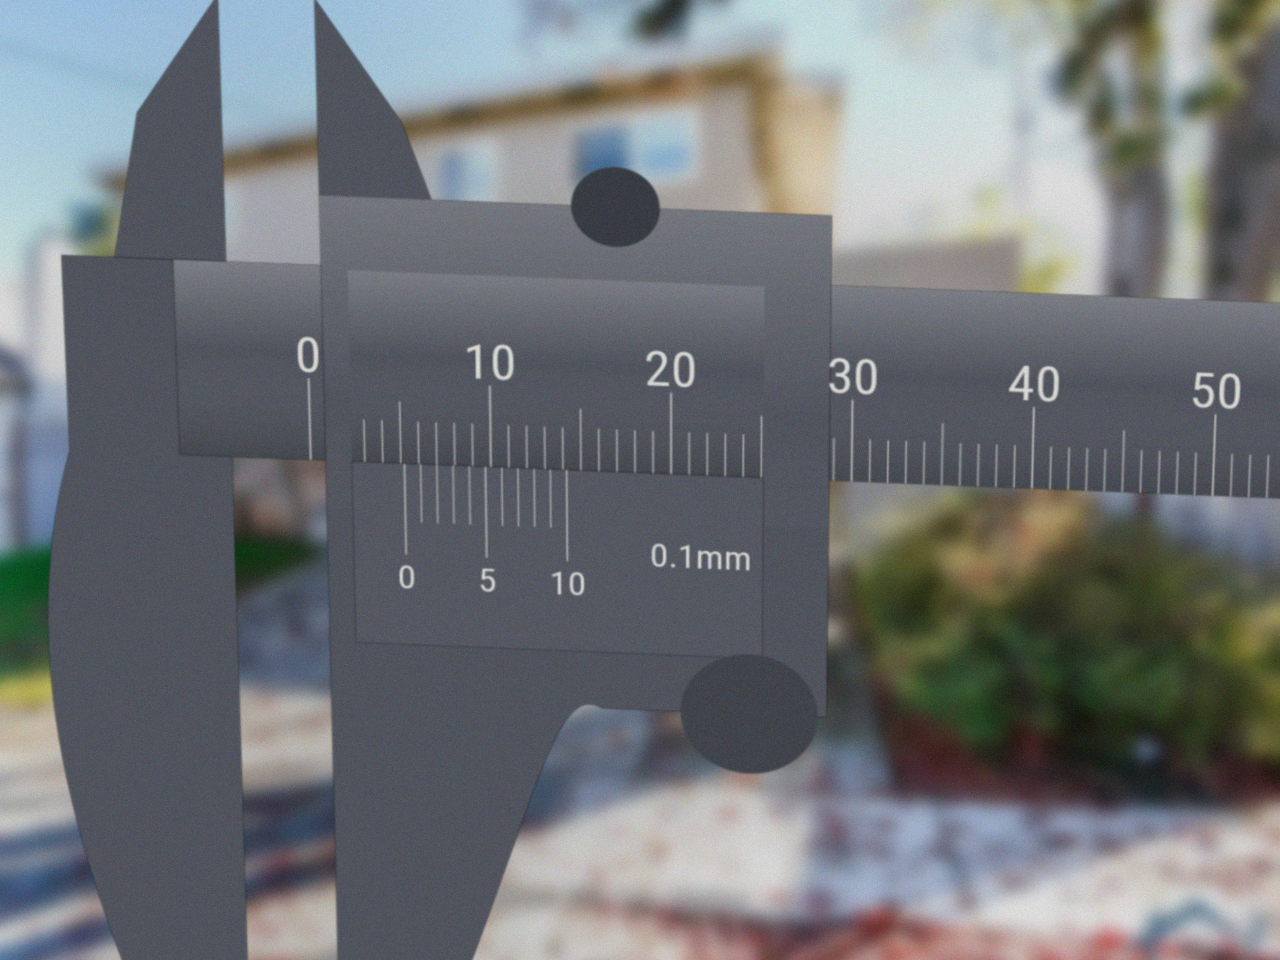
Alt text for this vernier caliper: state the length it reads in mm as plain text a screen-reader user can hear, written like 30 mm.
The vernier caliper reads 5.2 mm
